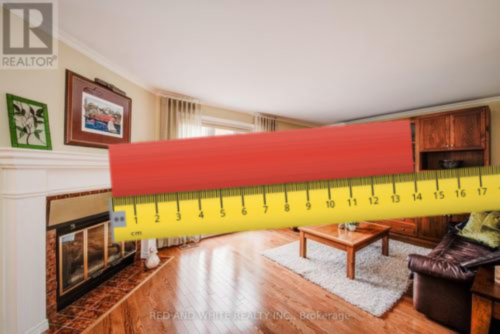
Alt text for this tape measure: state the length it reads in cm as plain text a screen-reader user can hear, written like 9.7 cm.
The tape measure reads 14 cm
